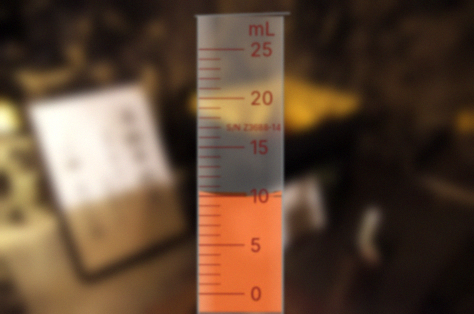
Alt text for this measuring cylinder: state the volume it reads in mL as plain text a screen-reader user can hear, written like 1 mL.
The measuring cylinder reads 10 mL
